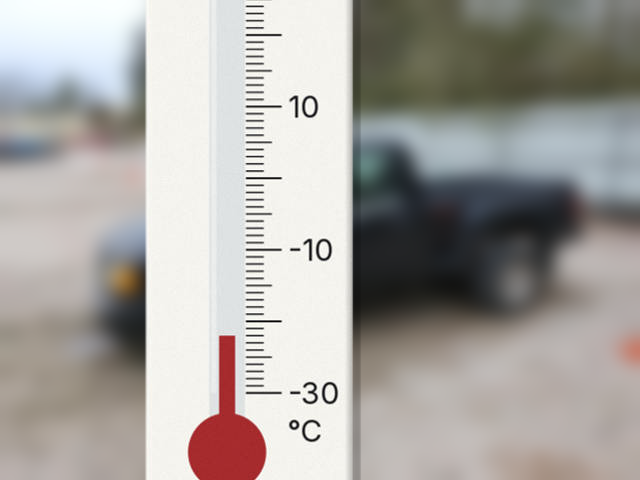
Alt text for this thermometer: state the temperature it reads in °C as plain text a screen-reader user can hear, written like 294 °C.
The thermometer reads -22 °C
